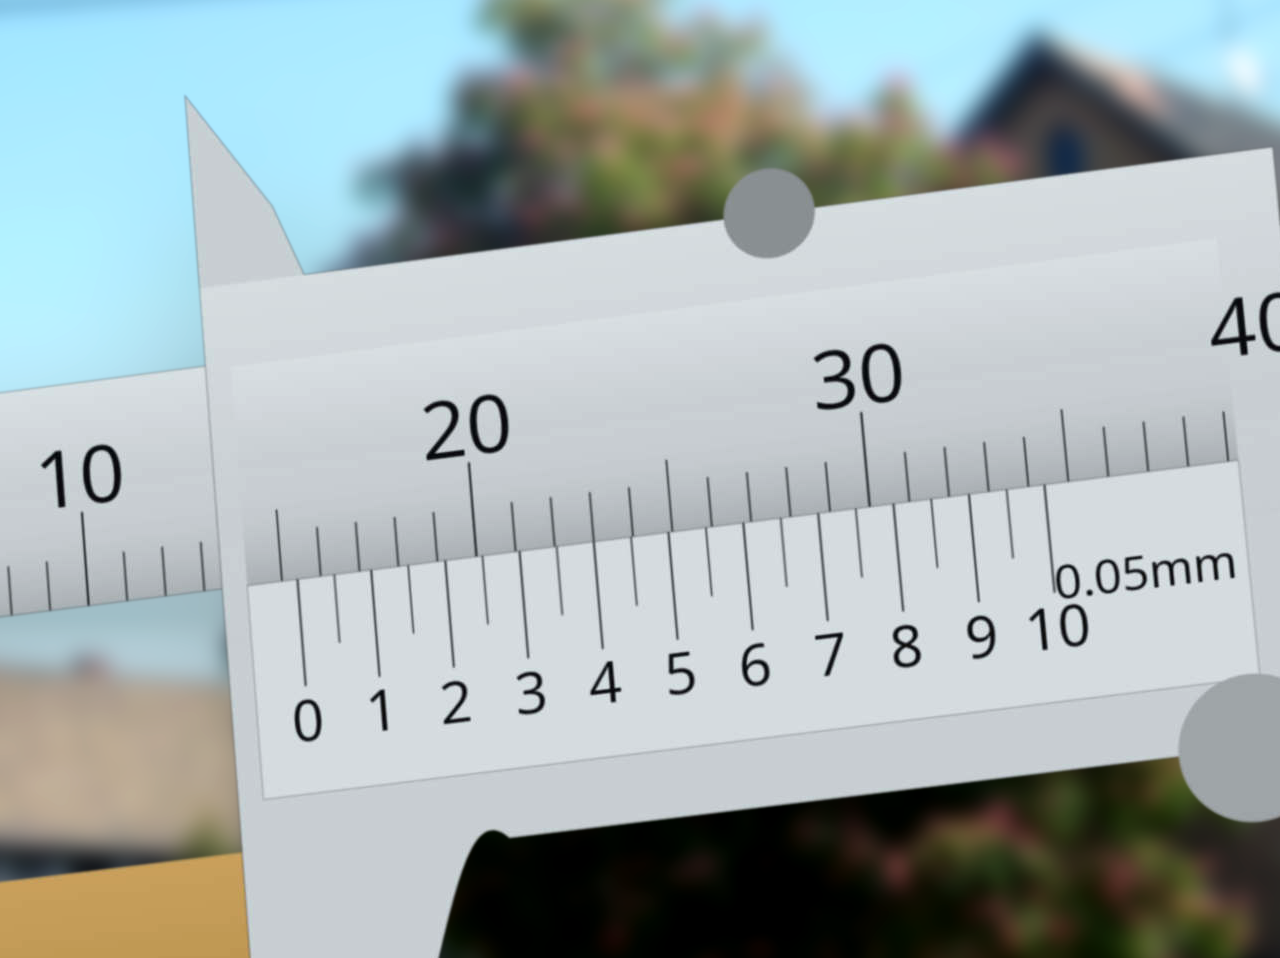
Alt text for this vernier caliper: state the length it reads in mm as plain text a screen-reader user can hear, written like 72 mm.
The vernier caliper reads 15.40 mm
